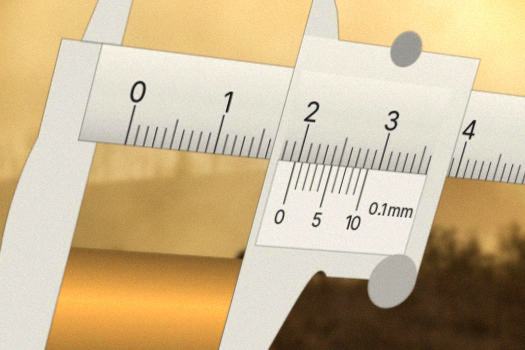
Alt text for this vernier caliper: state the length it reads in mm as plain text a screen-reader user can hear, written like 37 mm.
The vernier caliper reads 19.6 mm
